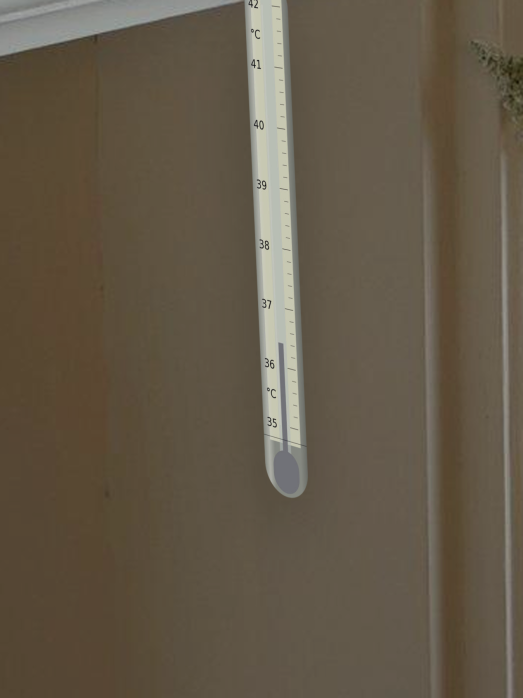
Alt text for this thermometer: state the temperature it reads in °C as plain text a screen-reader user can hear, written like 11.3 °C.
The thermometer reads 36.4 °C
